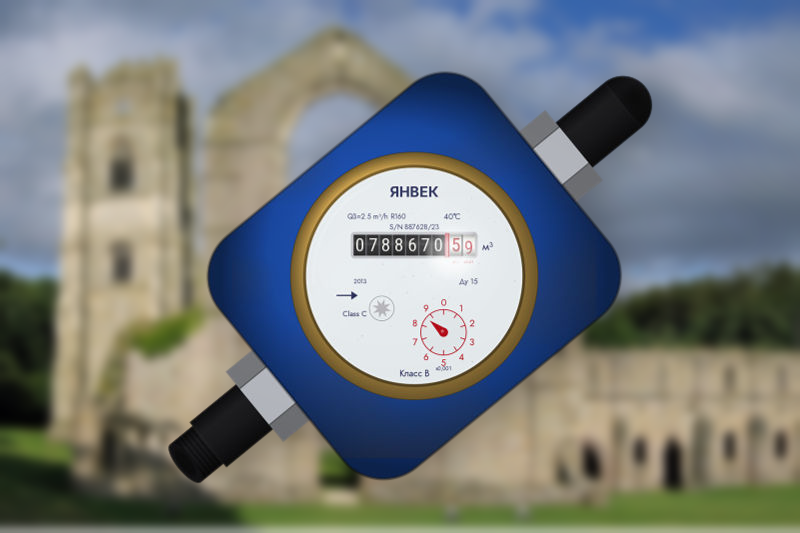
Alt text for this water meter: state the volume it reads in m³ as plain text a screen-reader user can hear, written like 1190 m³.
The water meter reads 788670.588 m³
